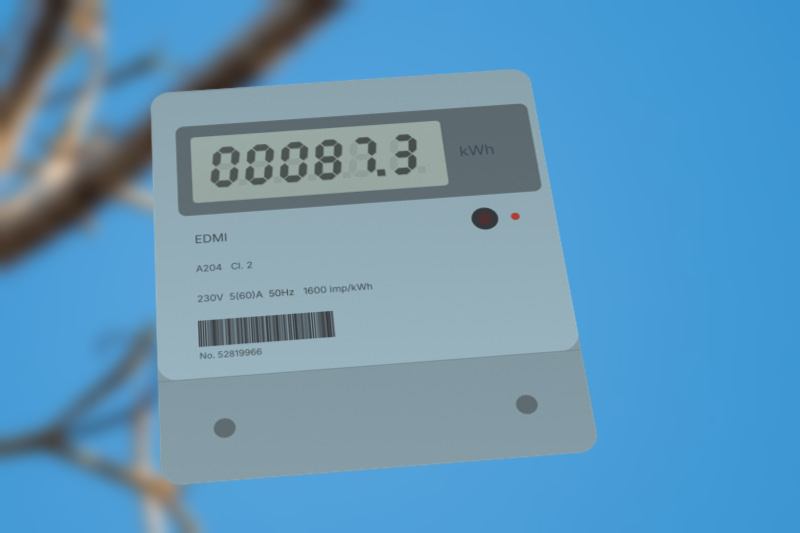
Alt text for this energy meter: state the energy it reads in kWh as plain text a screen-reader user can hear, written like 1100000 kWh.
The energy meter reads 87.3 kWh
